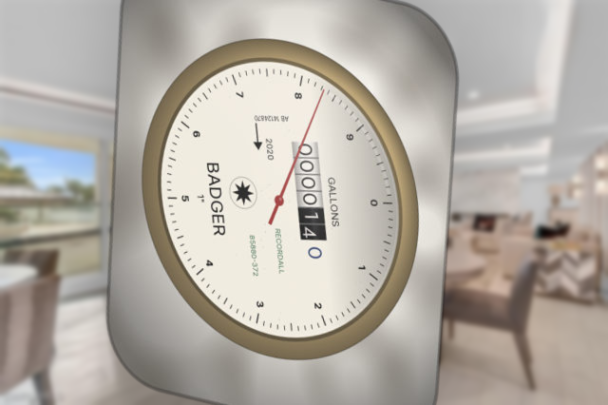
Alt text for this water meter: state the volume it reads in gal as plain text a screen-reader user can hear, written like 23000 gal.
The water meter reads 138.3 gal
